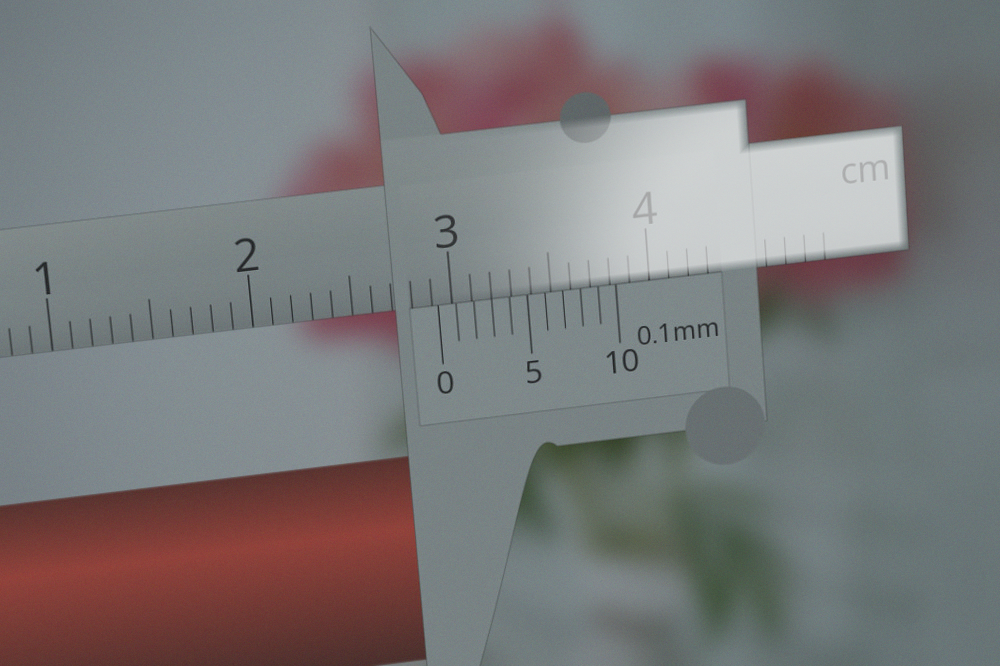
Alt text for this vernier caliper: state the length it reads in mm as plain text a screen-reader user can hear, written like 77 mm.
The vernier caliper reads 29.3 mm
